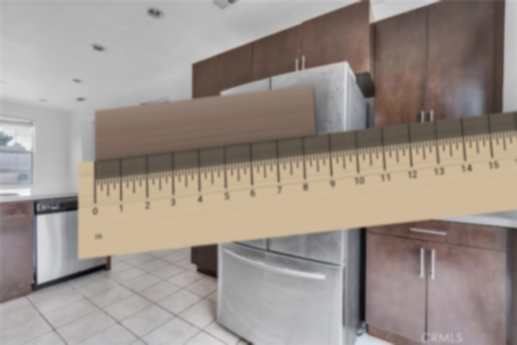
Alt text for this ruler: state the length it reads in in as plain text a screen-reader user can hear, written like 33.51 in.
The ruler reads 8.5 in
